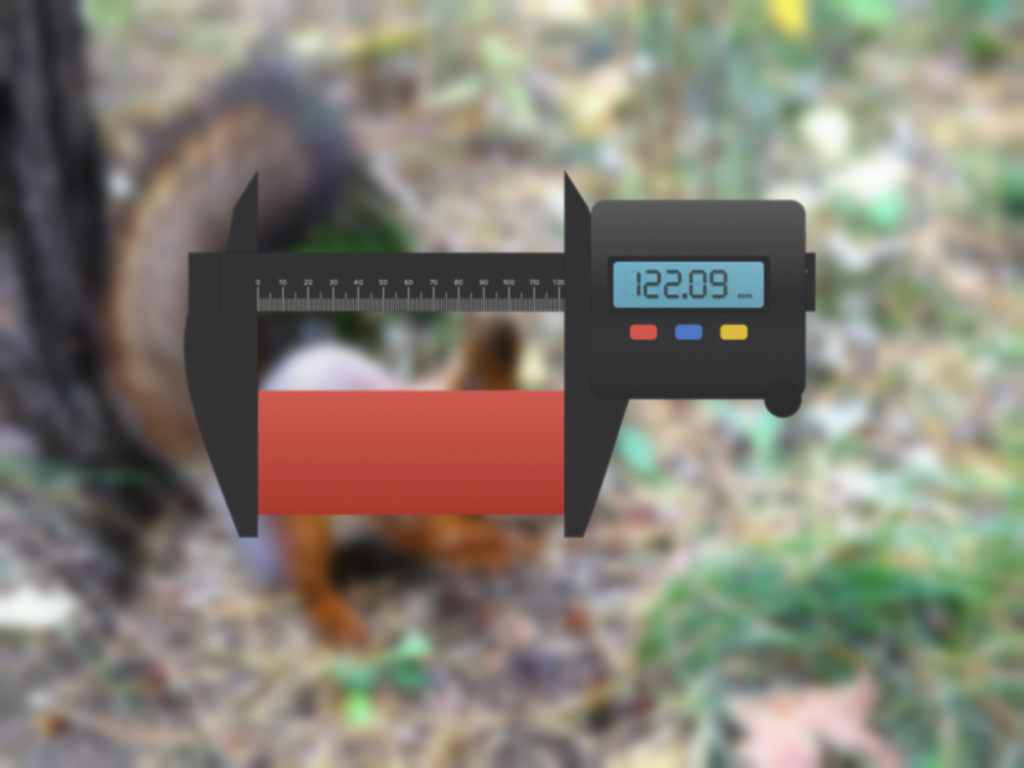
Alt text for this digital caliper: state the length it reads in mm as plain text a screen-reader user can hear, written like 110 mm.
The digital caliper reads 122.09 mm
